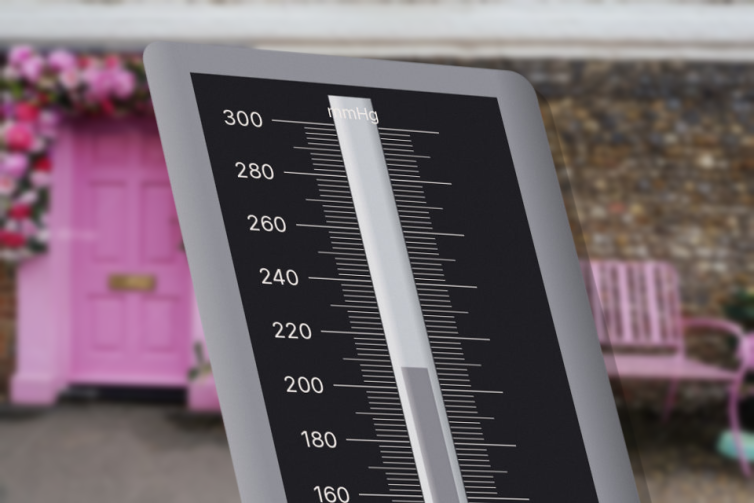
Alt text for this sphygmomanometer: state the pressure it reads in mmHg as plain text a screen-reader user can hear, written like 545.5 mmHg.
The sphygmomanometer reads 208 mmHg
